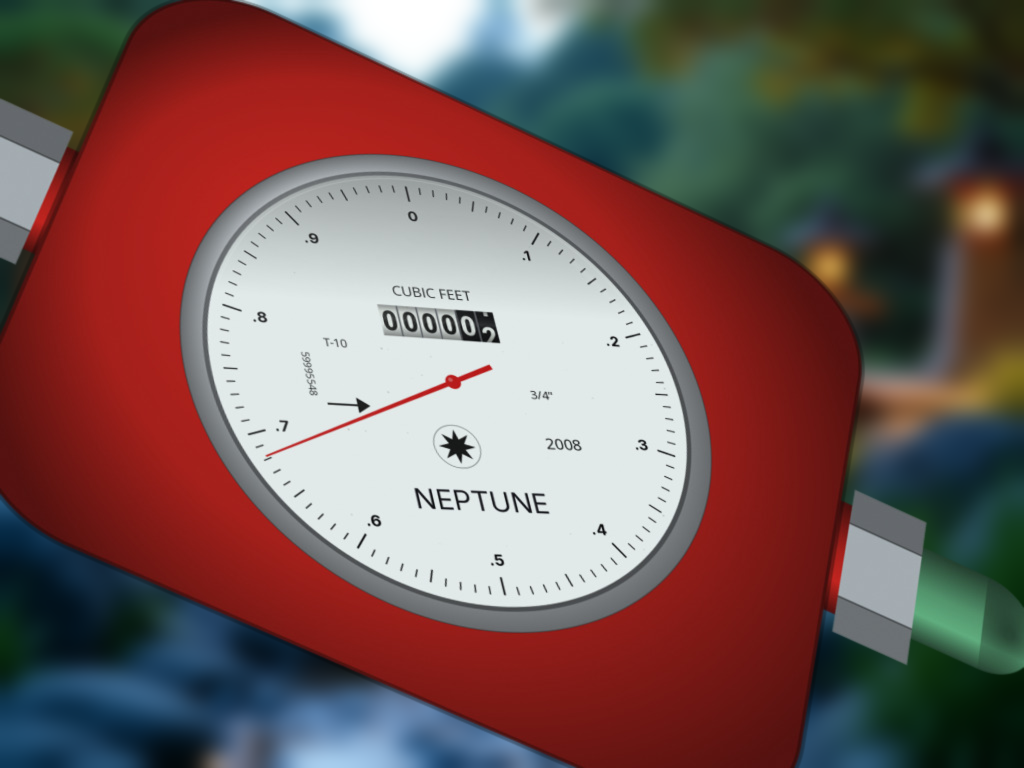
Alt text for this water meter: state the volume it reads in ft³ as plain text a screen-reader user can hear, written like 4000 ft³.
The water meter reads 1.68 ft³
